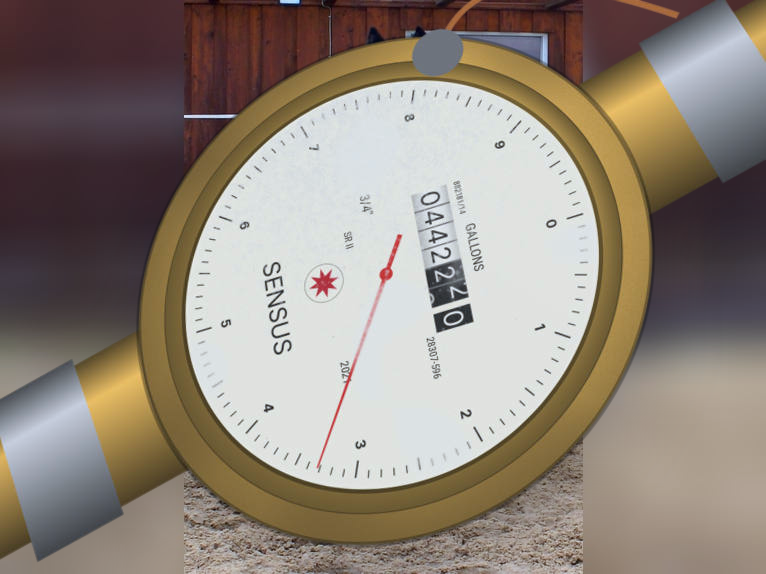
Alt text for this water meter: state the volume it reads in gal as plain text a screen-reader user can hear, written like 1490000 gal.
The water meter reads 442223.3 gal
